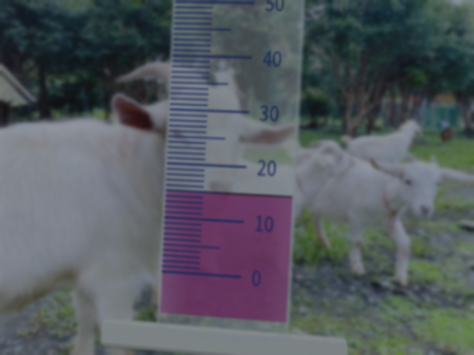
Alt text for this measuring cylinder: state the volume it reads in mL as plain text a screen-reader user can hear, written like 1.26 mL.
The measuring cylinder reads 15 mL
